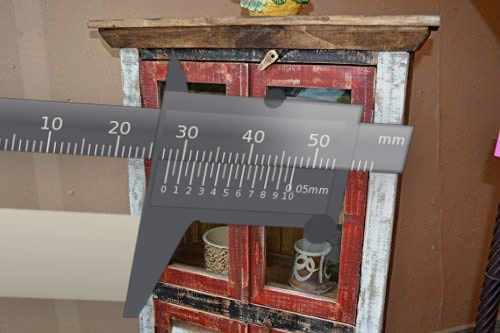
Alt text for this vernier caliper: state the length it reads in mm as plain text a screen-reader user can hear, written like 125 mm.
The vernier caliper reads 28.0 mm
